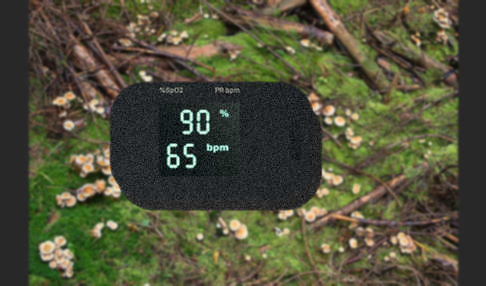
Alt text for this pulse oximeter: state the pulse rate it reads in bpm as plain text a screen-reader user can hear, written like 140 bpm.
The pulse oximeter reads 65 bpm
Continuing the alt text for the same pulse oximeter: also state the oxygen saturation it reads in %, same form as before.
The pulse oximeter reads 90 %
